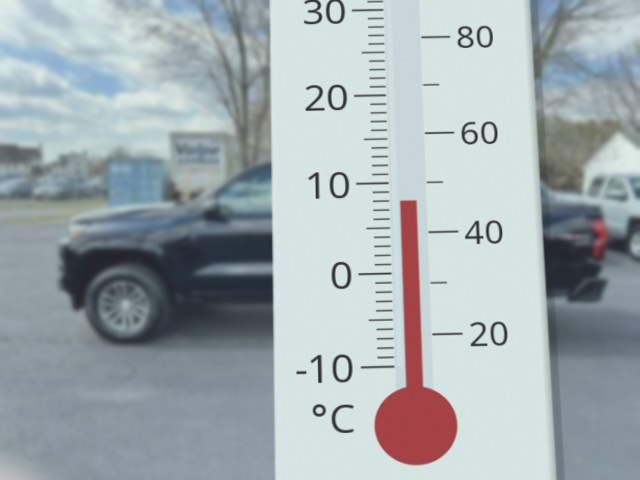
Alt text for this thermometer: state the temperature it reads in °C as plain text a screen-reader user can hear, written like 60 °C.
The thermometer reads 8 °C
